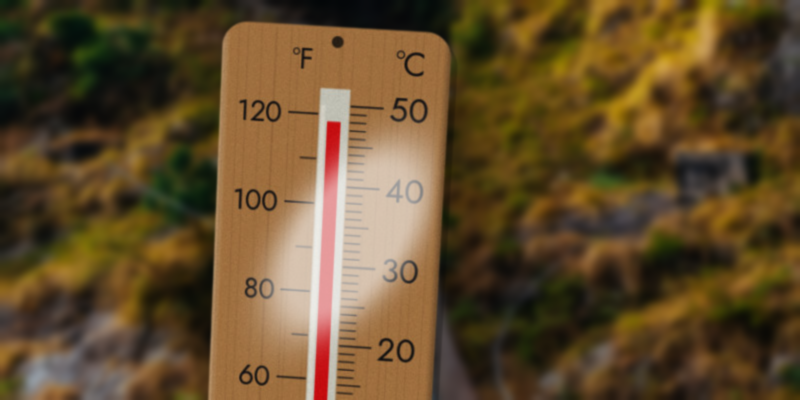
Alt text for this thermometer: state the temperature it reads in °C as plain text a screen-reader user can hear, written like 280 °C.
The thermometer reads 48 °C
